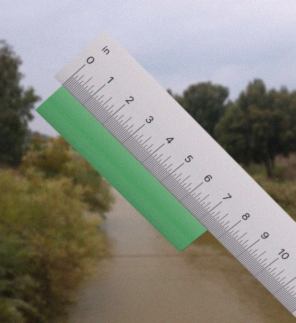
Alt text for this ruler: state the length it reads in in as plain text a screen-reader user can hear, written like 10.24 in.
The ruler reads 7.5 in
